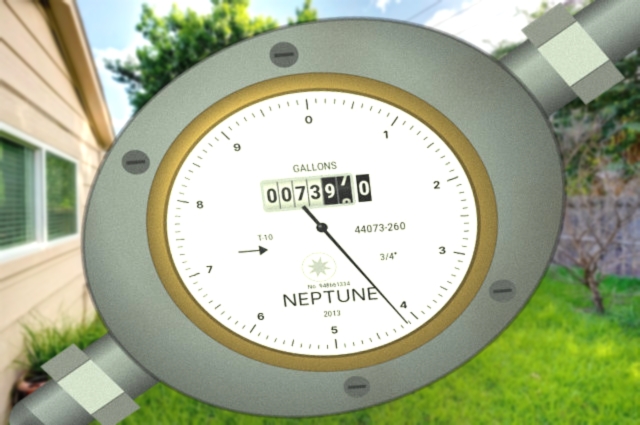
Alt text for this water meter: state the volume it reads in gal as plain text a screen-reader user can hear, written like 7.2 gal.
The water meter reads 73974.1 gal
